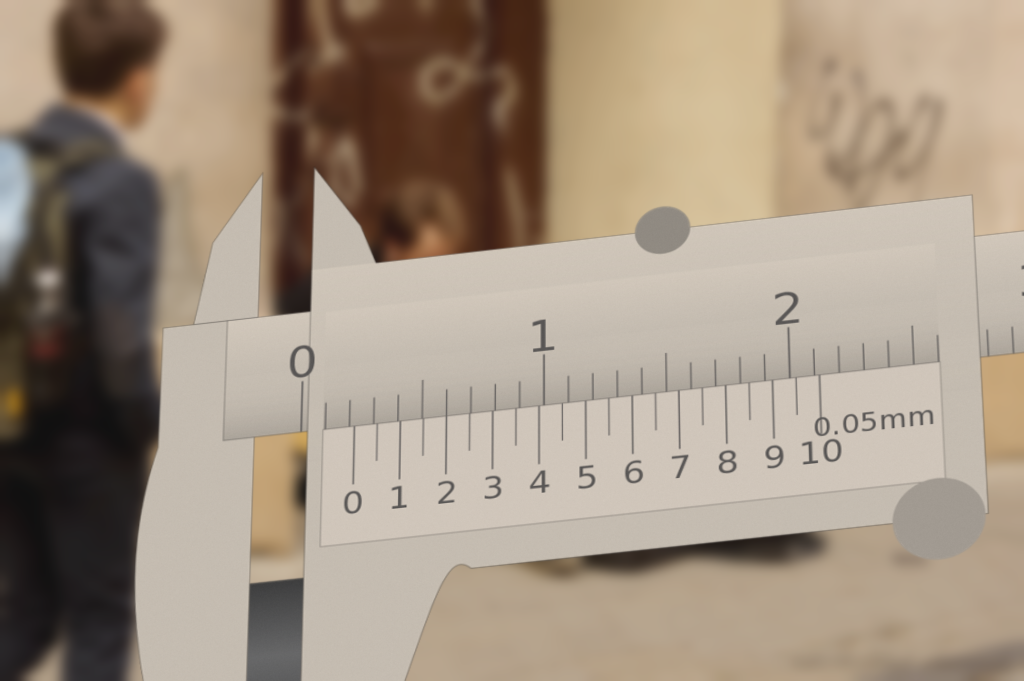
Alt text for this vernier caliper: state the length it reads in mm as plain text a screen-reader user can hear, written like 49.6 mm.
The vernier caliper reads 2.2 mm
